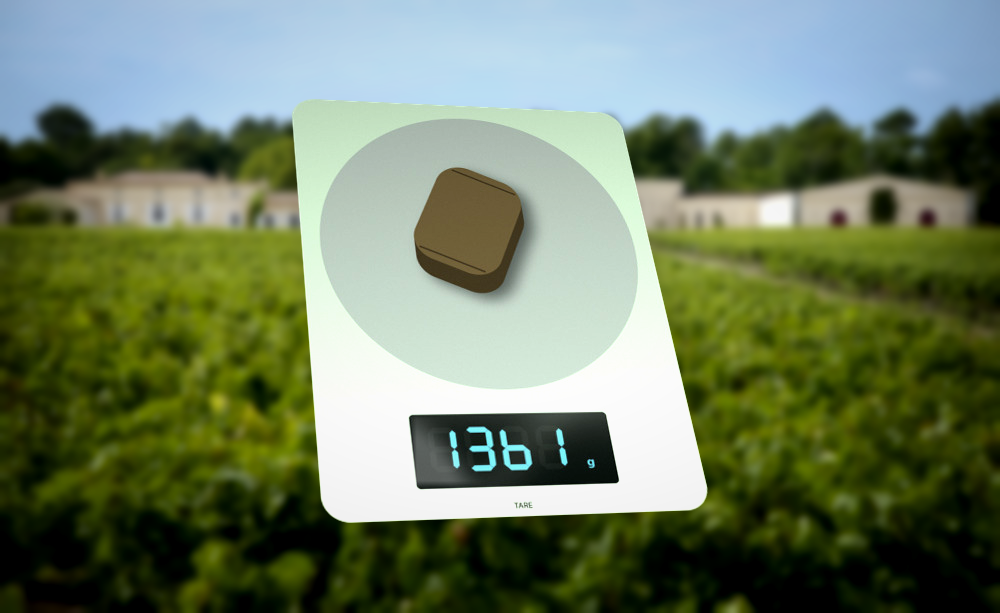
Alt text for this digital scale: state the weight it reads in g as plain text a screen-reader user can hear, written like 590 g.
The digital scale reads 1361 g
